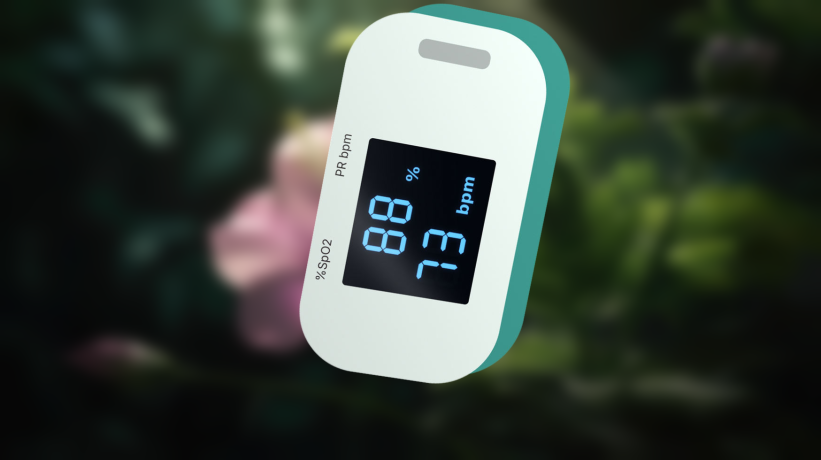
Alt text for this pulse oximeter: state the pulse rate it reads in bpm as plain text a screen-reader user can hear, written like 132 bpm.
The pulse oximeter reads 73 bpm
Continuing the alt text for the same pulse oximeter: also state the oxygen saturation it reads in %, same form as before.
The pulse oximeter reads 88 %
